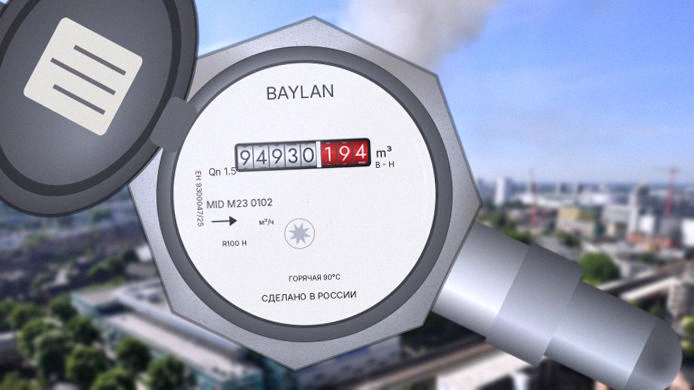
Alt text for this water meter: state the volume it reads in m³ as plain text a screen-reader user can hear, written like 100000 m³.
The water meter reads 94930.194 m³
